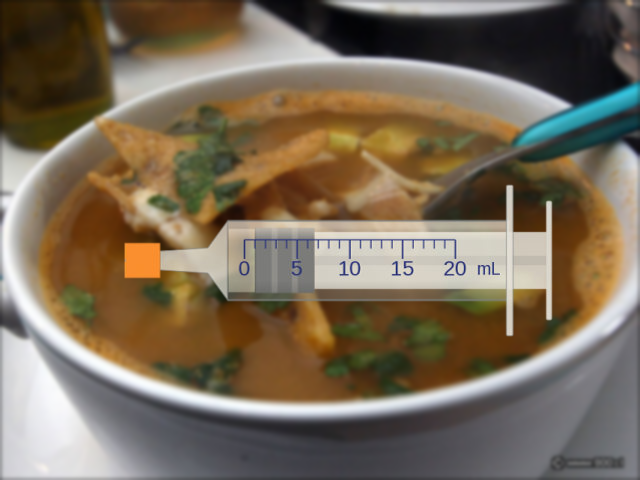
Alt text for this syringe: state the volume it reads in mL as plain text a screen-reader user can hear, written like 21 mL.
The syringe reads 1 mL
